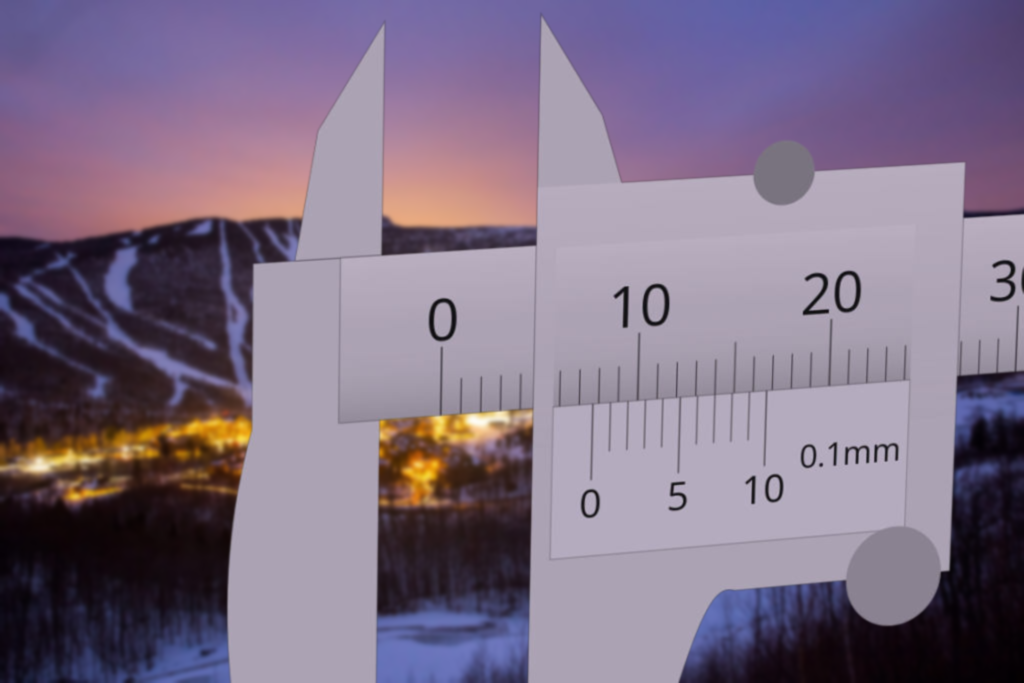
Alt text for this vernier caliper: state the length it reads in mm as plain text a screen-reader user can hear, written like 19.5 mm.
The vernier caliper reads 7.7 mm
